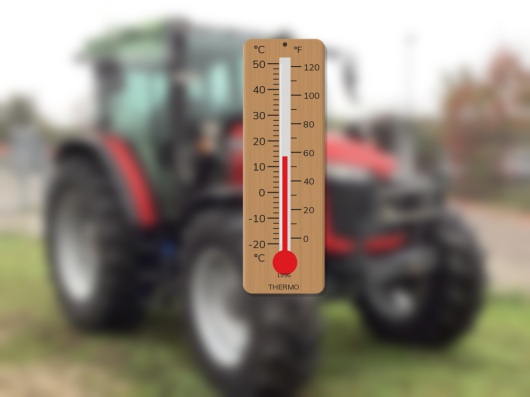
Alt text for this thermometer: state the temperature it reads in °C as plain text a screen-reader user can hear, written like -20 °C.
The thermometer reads 14 °C
